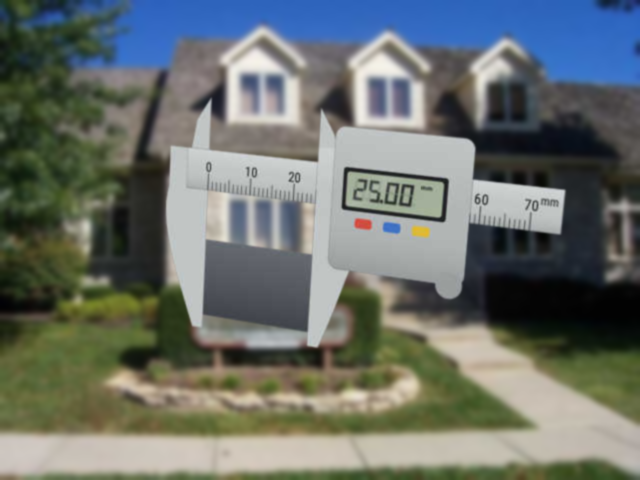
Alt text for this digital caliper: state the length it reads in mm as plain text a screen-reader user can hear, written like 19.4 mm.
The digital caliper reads 25.00 mm
